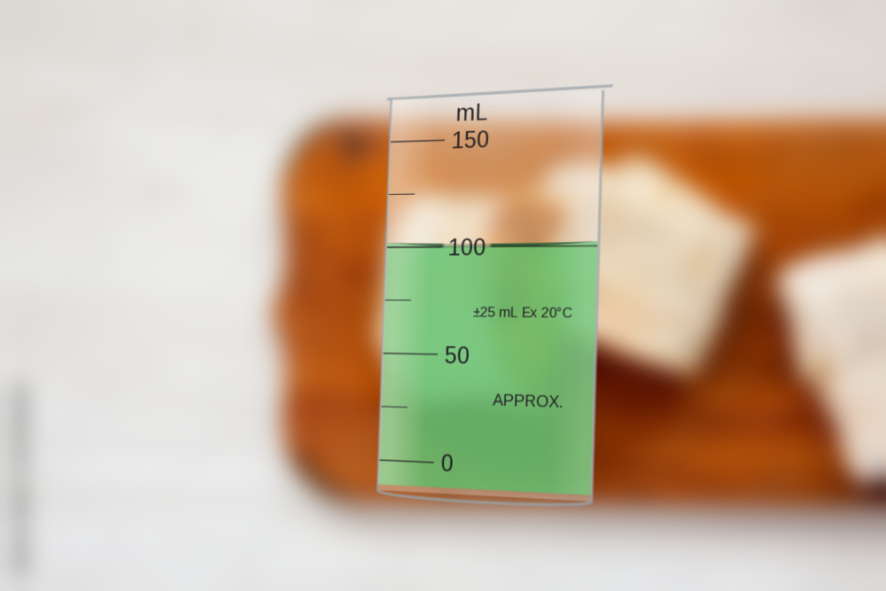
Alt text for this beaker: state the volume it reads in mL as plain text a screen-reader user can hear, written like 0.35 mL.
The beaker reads 100 mL
